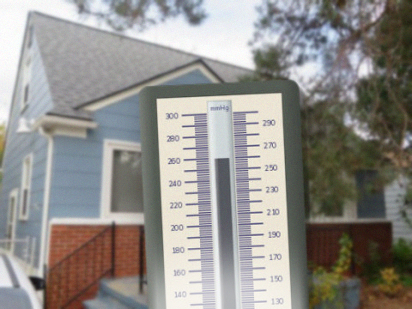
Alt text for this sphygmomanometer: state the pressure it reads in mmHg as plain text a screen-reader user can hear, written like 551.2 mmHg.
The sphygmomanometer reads 260 mmHg
